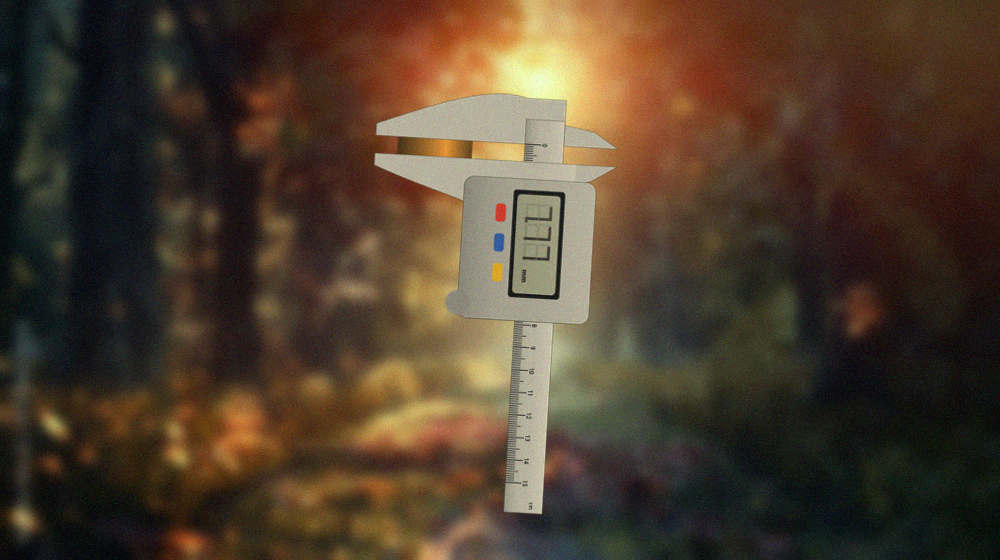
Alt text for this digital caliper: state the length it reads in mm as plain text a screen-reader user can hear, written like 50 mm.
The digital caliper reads 7.77 mm
